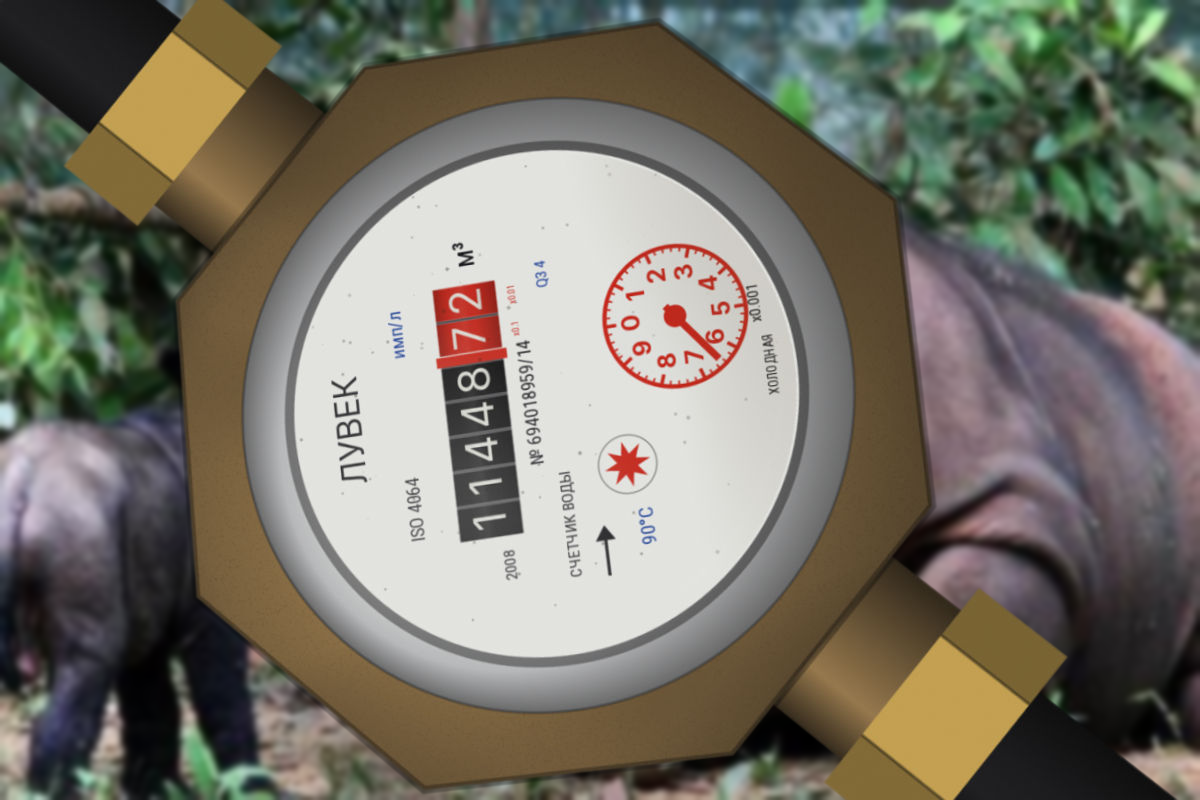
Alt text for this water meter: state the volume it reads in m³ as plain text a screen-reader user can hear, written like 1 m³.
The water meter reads 11448.726 m³
